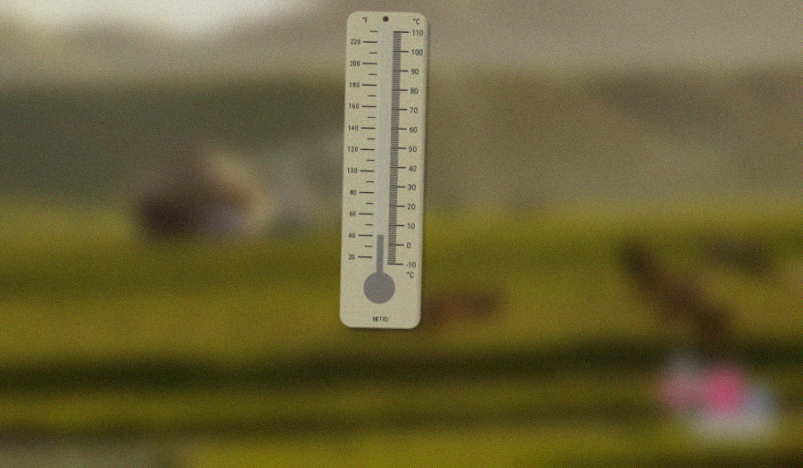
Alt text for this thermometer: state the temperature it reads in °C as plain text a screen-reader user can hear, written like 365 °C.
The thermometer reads 5 °C
